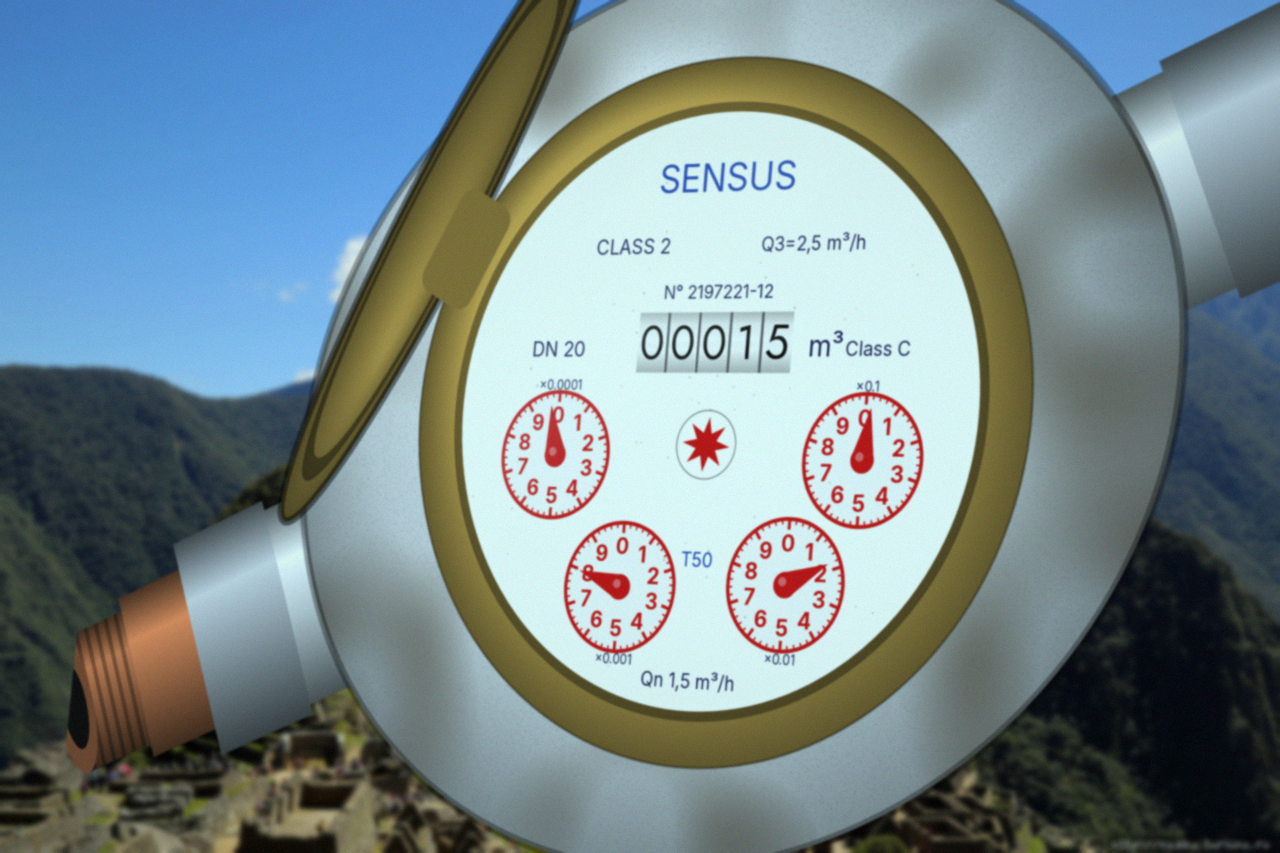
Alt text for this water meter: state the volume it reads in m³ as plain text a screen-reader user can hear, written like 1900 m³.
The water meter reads 15.0179 m³
